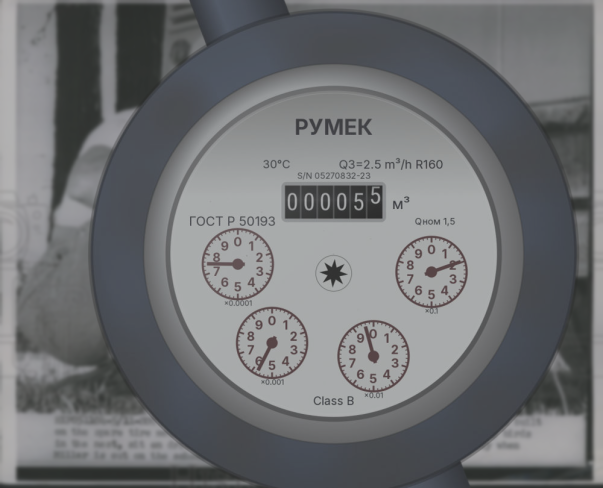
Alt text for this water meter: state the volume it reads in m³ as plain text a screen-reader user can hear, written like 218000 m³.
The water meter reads 55.1957 m³
